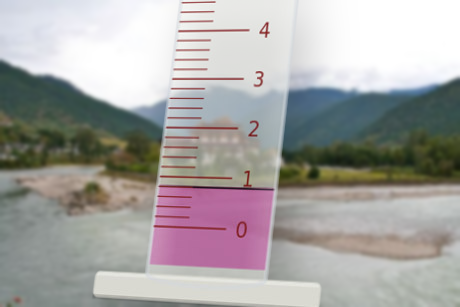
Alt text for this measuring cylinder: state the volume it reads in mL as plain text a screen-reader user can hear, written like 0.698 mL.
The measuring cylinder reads 0.8 mL
